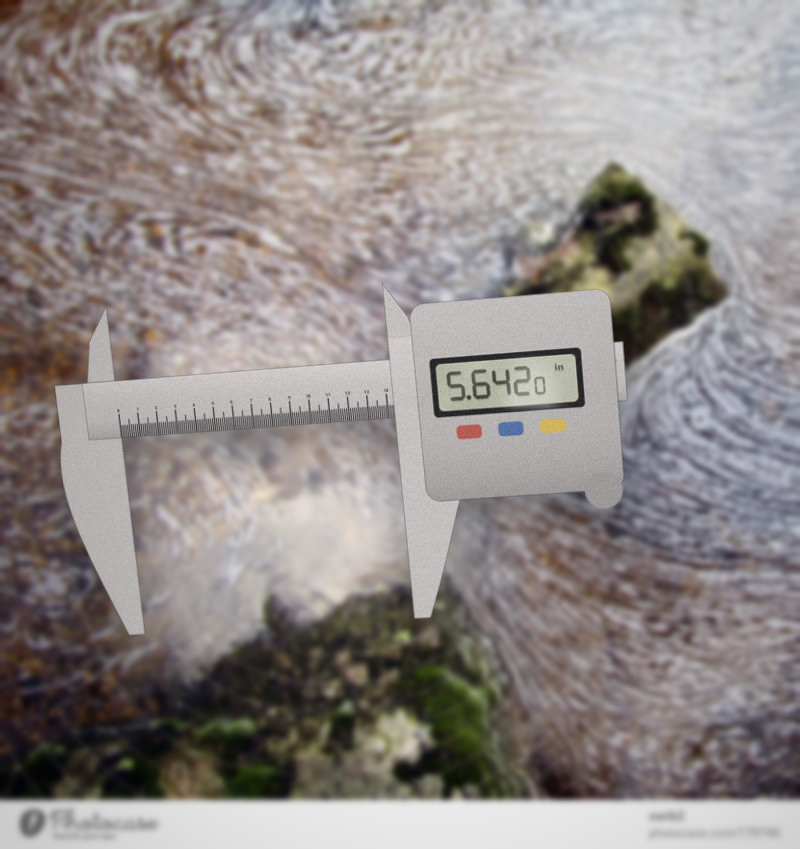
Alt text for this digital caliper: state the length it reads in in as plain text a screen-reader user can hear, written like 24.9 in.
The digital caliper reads 5.6420 in
